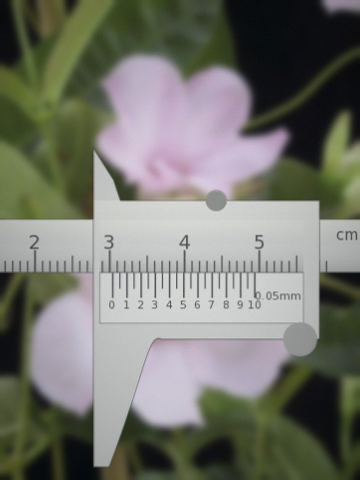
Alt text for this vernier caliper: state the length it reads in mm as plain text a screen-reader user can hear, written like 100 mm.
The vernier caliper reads 30.4 mm
